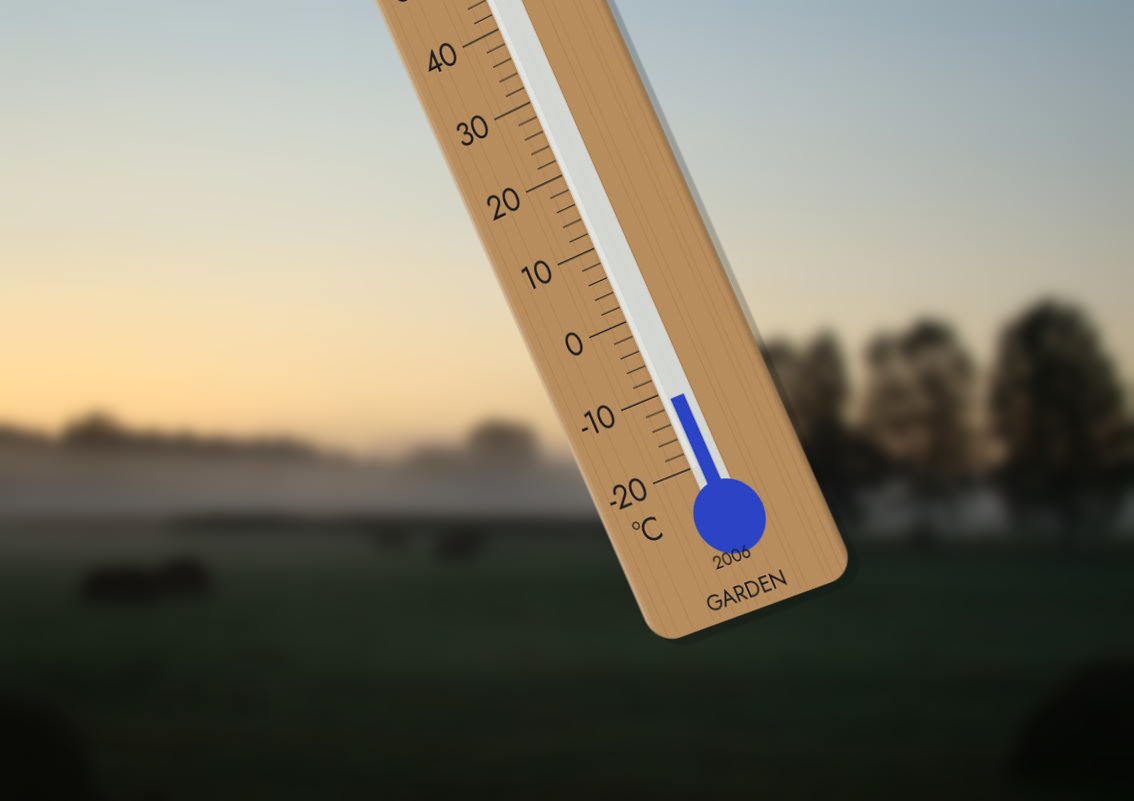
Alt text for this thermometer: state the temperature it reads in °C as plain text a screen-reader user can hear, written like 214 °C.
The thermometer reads -11 °C
